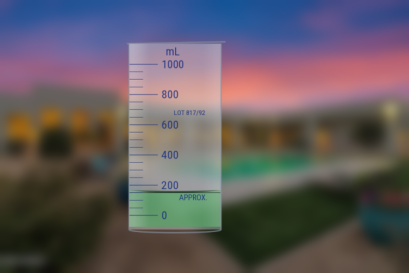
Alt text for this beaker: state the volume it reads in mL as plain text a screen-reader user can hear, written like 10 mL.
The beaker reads 150 mL
